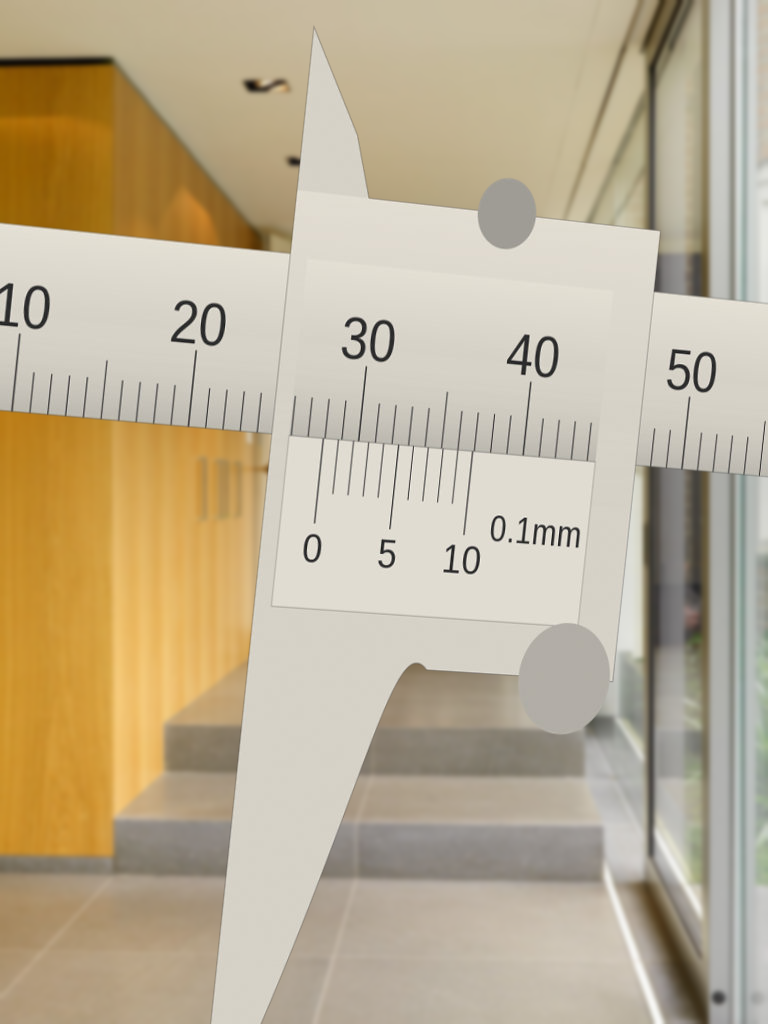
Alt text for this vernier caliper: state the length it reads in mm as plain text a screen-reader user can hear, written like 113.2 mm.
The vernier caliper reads 27.9 mm
